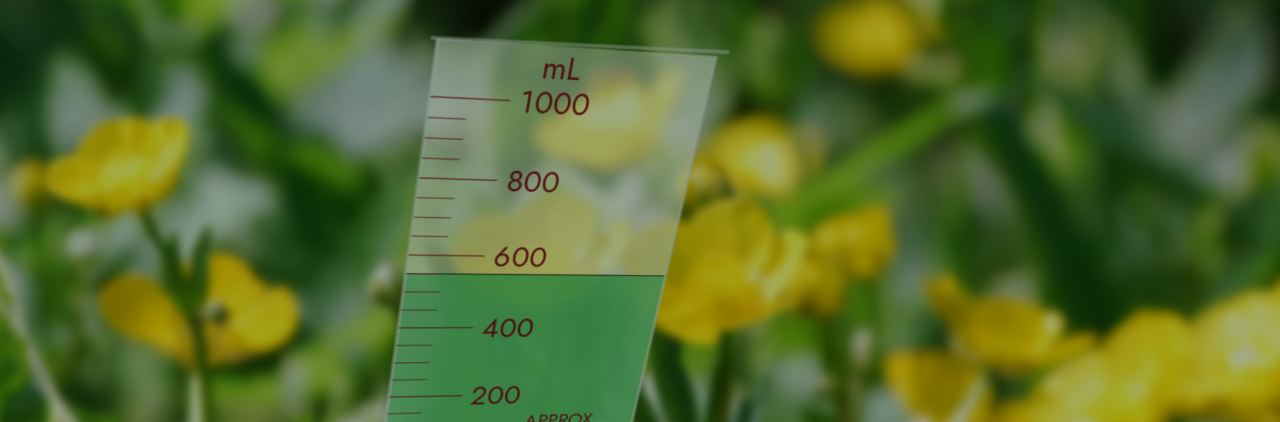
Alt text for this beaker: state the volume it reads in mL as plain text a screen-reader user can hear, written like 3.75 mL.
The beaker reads 550 mL
